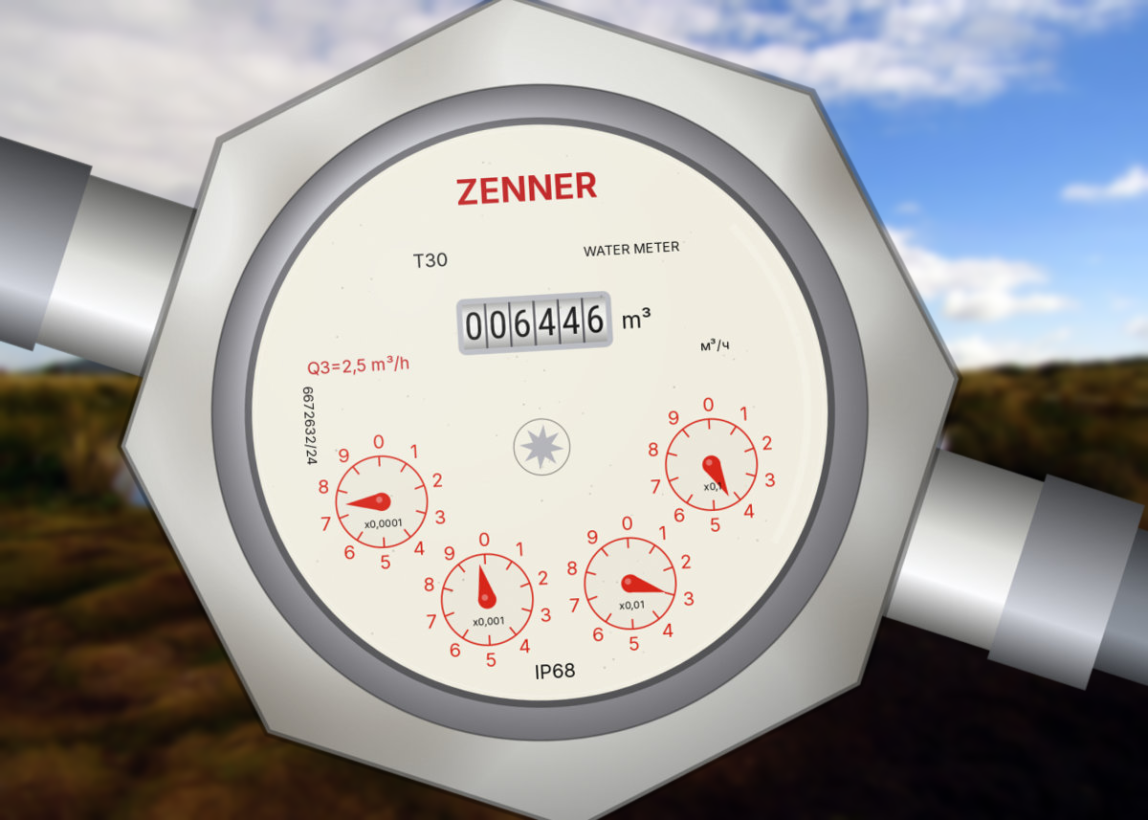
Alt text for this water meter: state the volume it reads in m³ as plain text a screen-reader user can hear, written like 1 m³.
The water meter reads 6446.4297 m³
